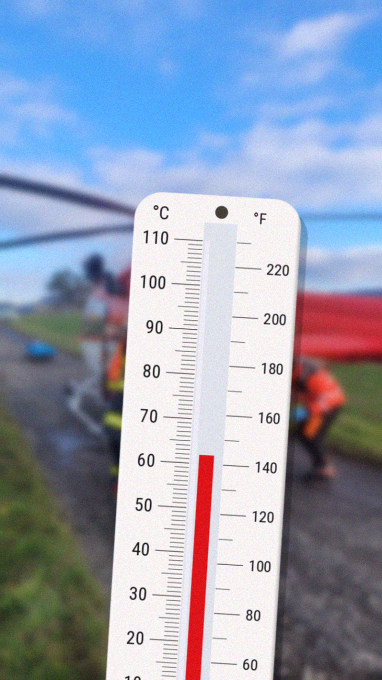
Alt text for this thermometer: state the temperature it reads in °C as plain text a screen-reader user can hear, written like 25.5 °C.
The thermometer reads 62 °C
